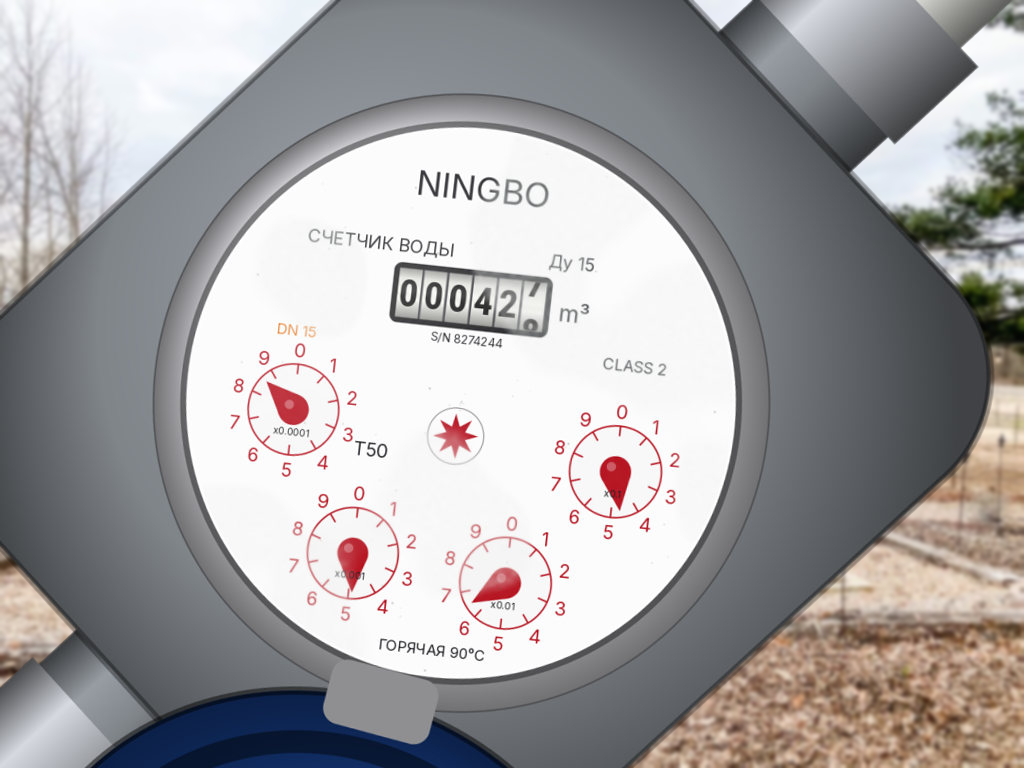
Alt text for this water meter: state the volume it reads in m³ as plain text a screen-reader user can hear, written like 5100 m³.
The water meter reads 427.4648 m³
